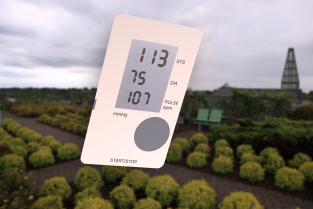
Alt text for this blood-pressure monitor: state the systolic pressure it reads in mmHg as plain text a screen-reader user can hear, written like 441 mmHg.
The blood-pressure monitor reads 113 mmHg
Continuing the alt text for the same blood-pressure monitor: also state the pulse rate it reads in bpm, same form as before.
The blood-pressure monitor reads 107 bpm
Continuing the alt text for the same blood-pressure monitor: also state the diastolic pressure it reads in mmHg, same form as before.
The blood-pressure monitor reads 75 mmHg
